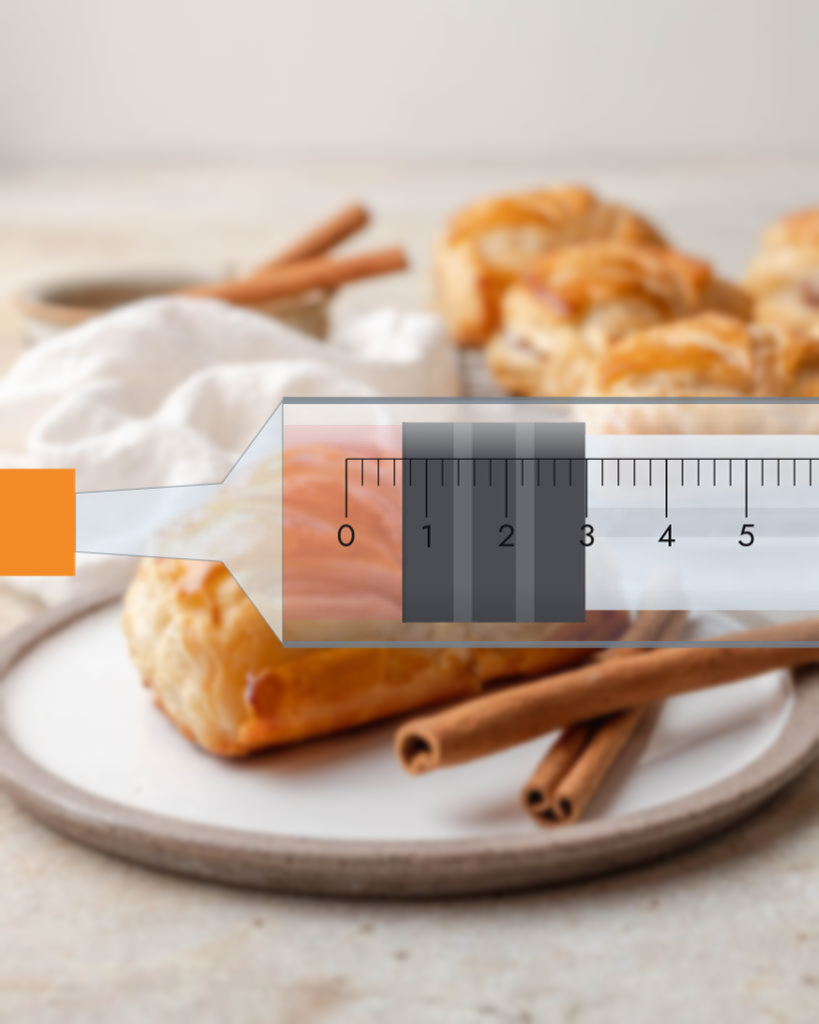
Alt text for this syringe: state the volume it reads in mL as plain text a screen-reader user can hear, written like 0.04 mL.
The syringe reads 0.7 mL
